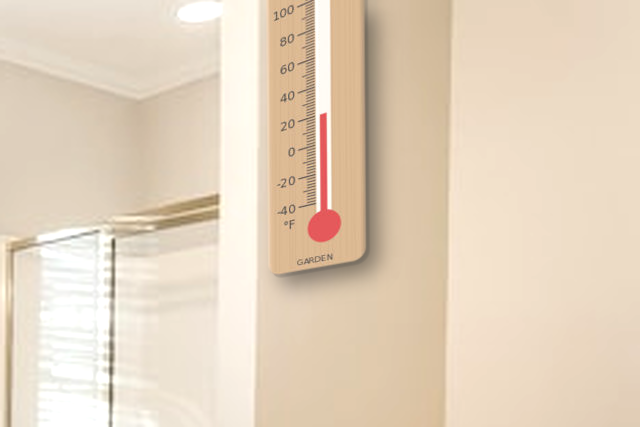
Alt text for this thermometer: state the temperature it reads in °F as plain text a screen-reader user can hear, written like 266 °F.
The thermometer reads 20 °F
